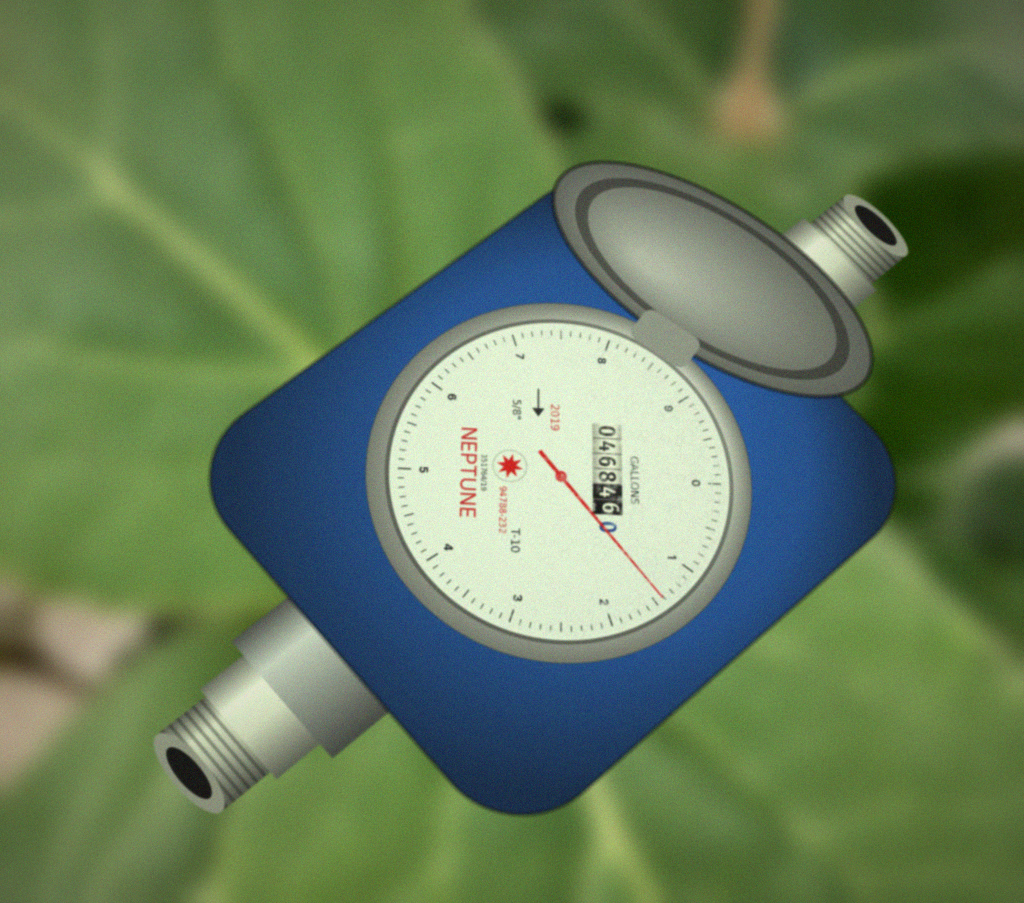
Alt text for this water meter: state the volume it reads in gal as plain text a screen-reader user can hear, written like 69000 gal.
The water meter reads 468461.4 gal
